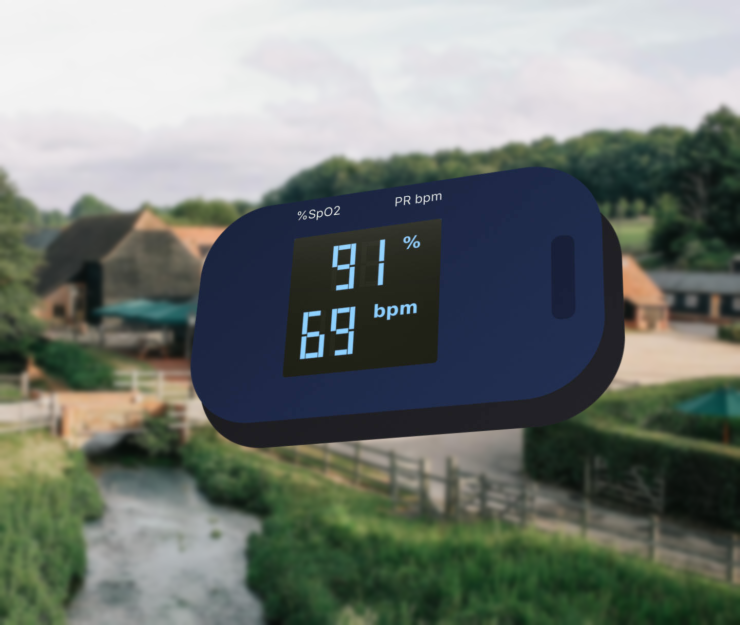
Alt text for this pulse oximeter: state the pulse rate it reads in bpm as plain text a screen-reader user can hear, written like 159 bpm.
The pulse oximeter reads 69 bpm
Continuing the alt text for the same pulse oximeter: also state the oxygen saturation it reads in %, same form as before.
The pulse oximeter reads 91 %
